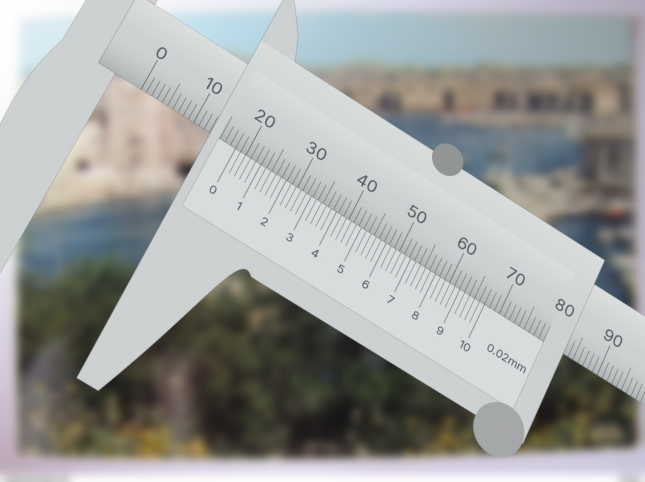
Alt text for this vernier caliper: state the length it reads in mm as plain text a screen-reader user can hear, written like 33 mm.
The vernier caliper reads 18.0 mm
